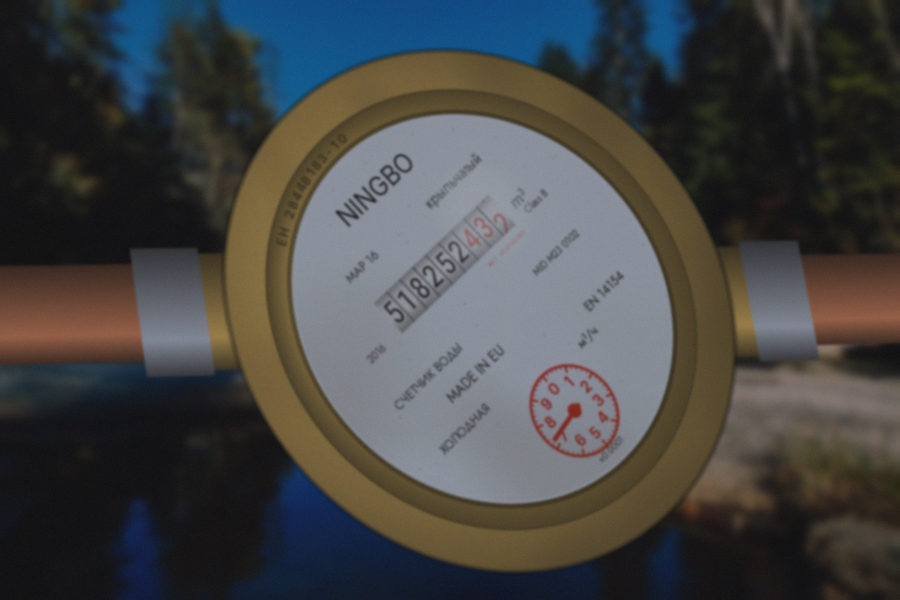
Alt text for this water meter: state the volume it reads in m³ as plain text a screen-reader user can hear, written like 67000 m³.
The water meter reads 518252.4317 m³
